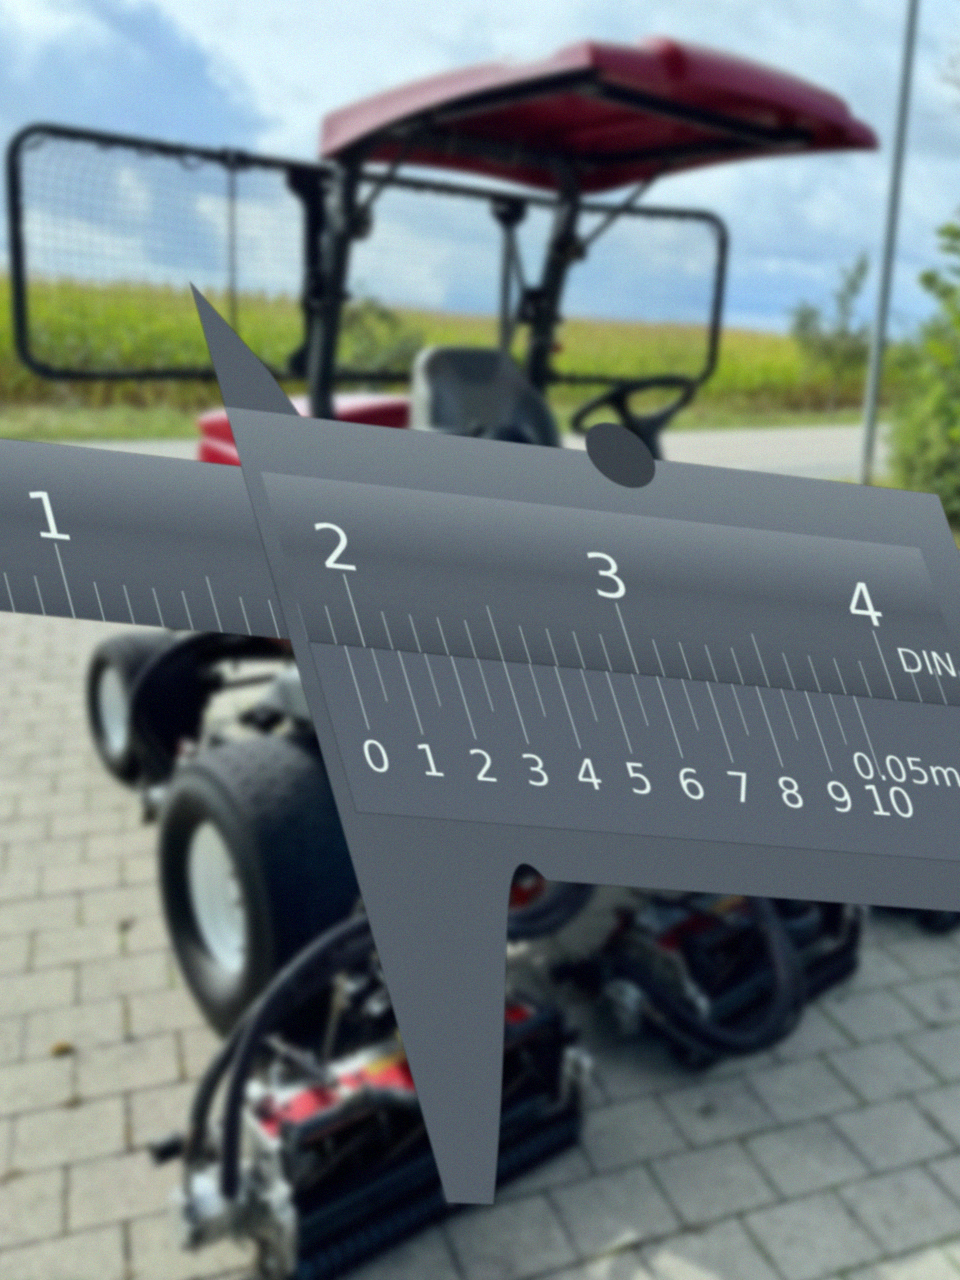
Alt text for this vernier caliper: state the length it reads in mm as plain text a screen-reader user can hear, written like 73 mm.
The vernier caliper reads 19.3 mm
